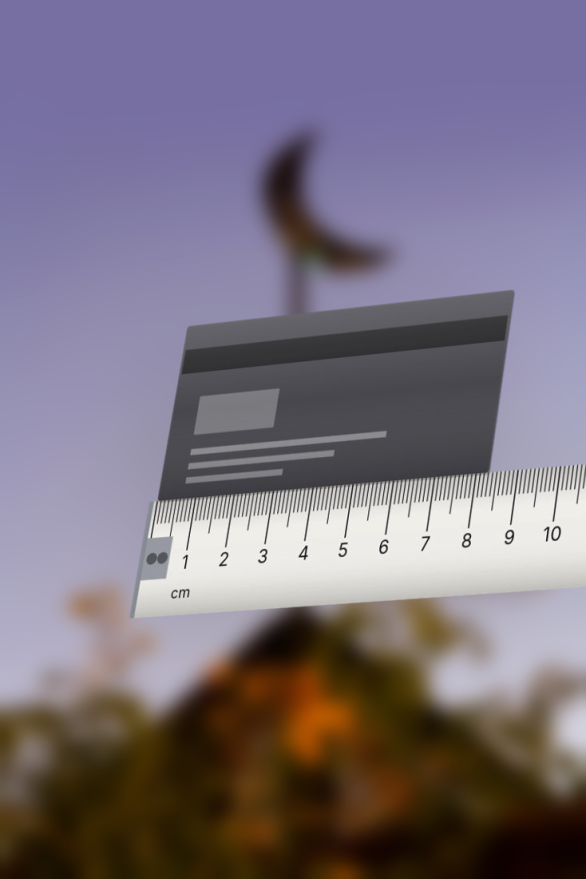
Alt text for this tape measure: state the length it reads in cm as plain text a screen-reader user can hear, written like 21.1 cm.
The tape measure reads 8.3 cm
